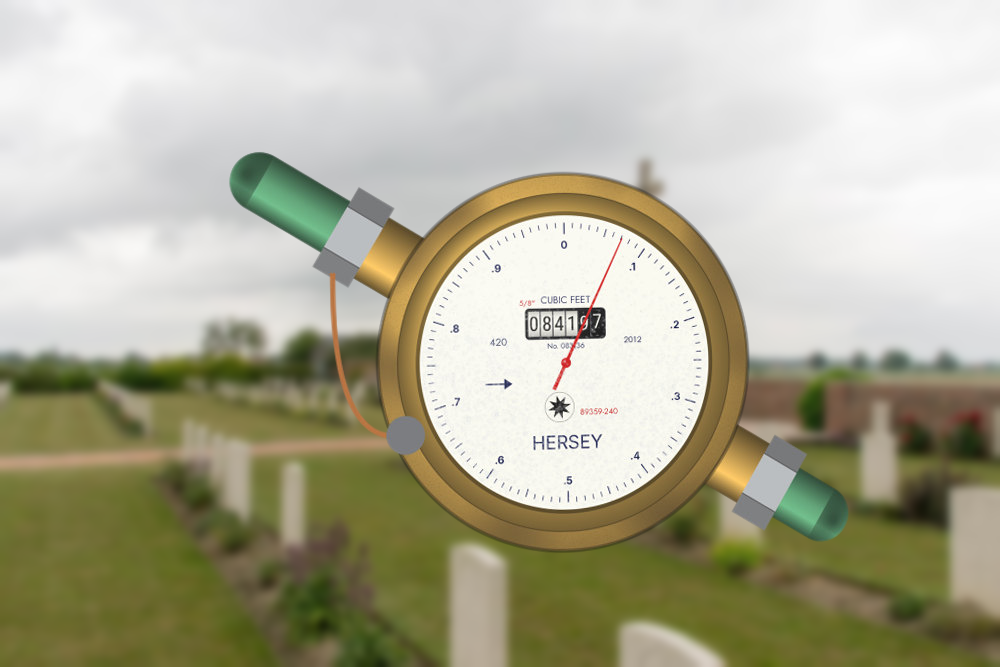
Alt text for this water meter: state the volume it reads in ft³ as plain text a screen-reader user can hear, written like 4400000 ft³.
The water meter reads 84197.07 ft³
